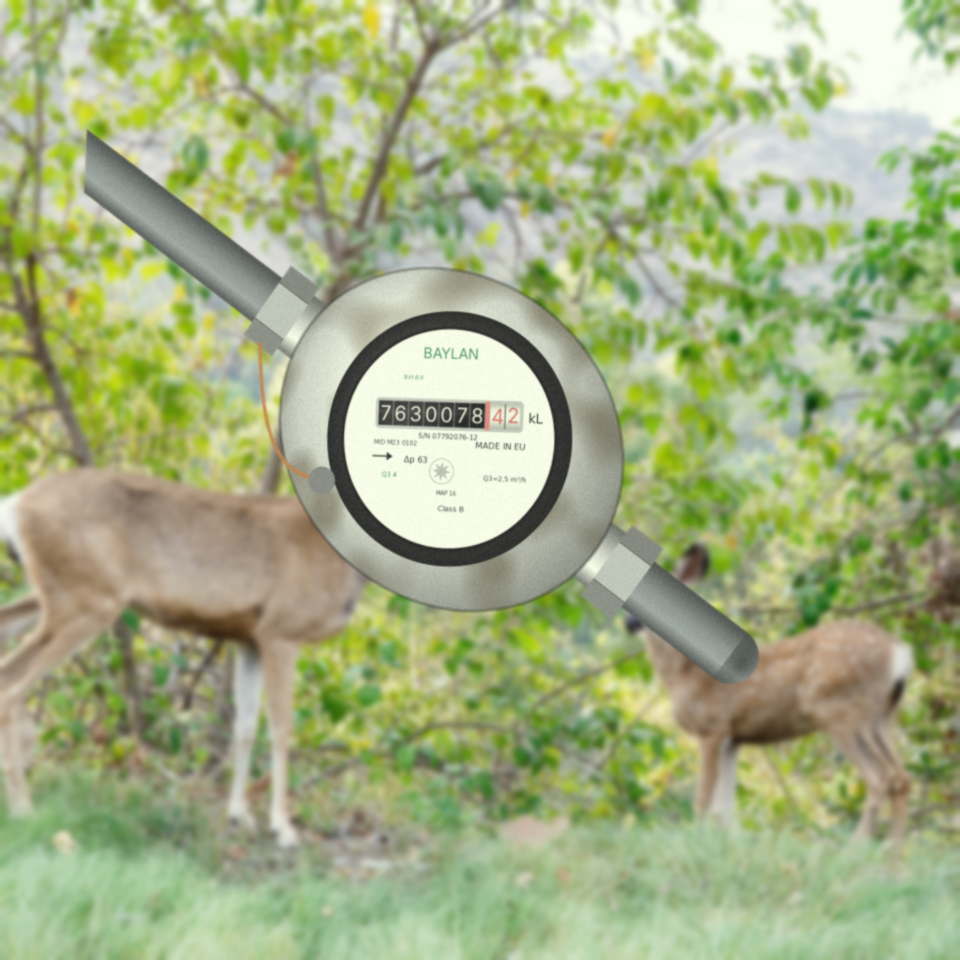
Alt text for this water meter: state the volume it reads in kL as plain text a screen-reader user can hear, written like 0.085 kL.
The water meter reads 7630078.42 kL
